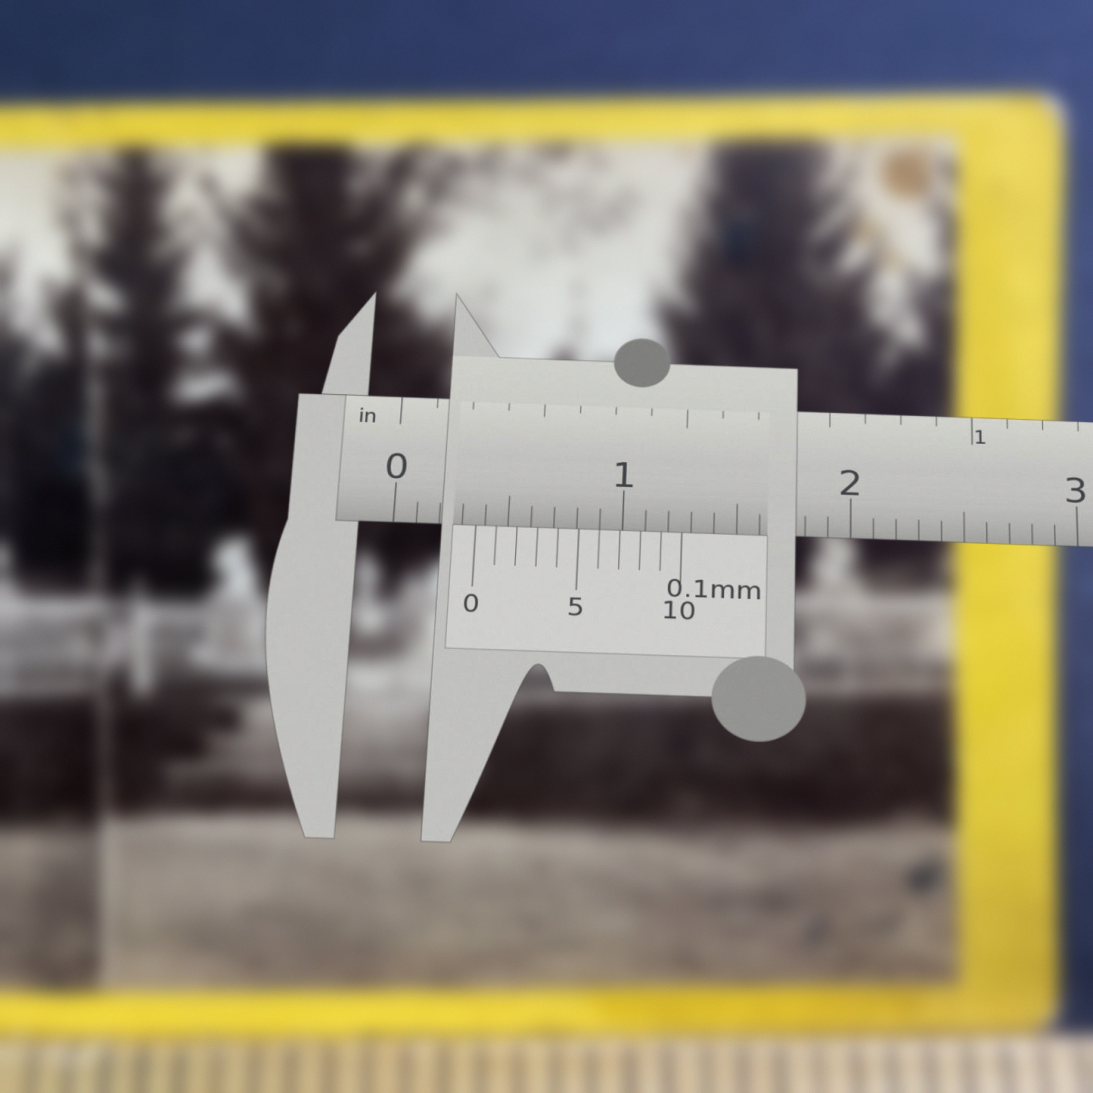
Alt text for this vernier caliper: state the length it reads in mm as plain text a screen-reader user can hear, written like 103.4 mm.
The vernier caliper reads 3.6 mm
